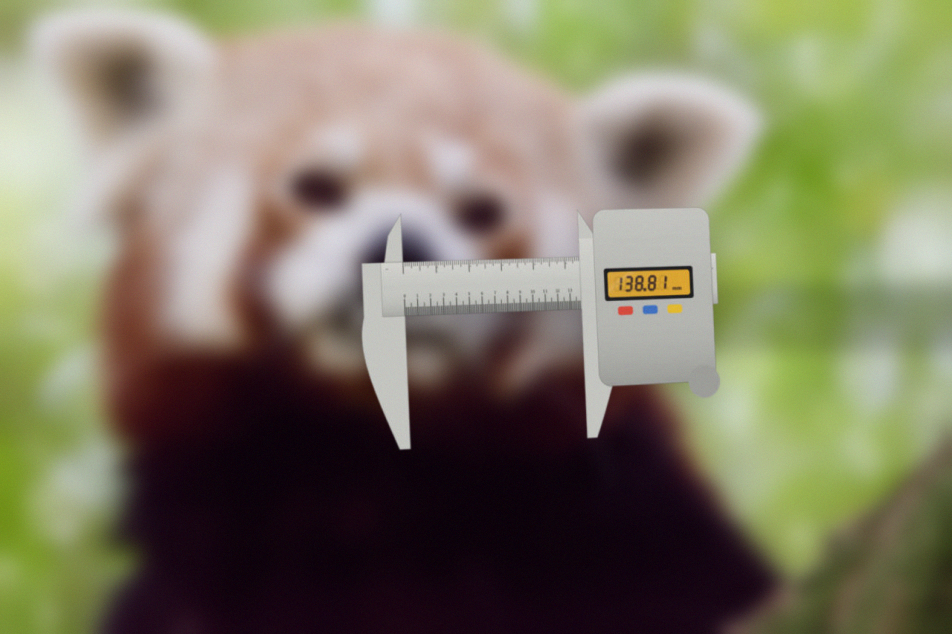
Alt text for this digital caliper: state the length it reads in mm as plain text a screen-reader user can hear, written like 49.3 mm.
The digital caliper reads 138.81 mm
